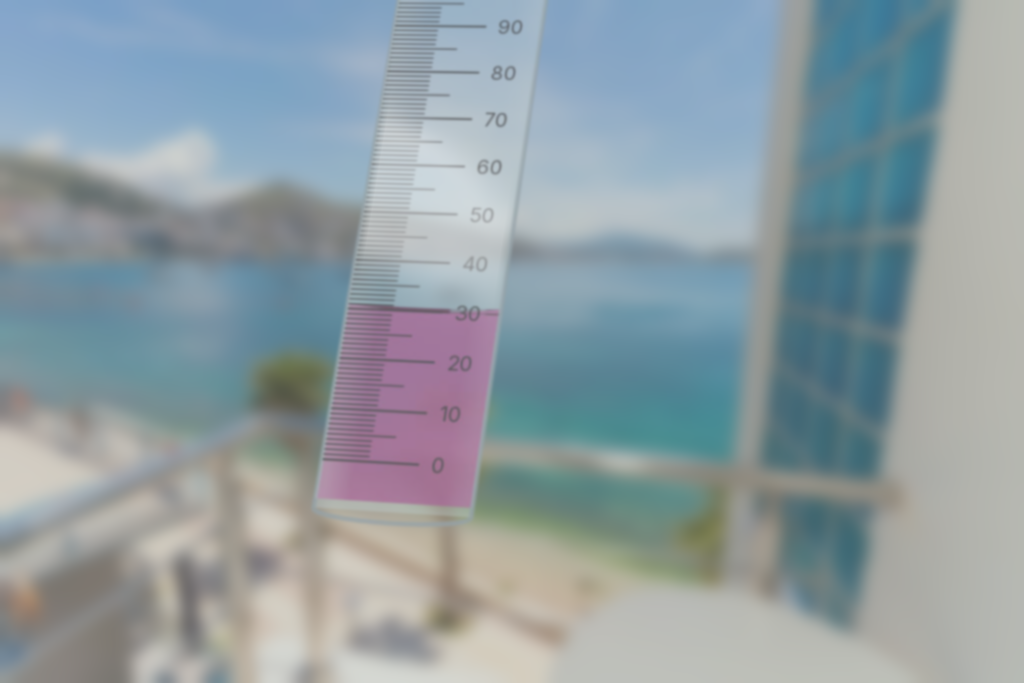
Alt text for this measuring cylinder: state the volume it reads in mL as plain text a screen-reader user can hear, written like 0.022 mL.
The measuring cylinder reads 30 mL
